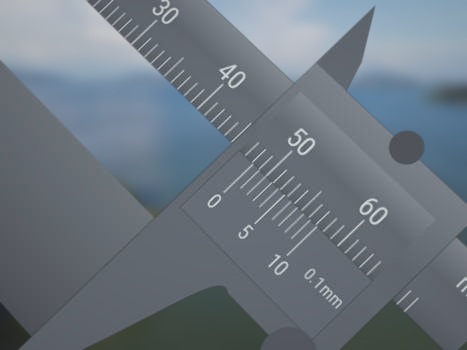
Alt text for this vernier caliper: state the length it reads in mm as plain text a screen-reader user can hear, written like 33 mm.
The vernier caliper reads 48.2 mm
